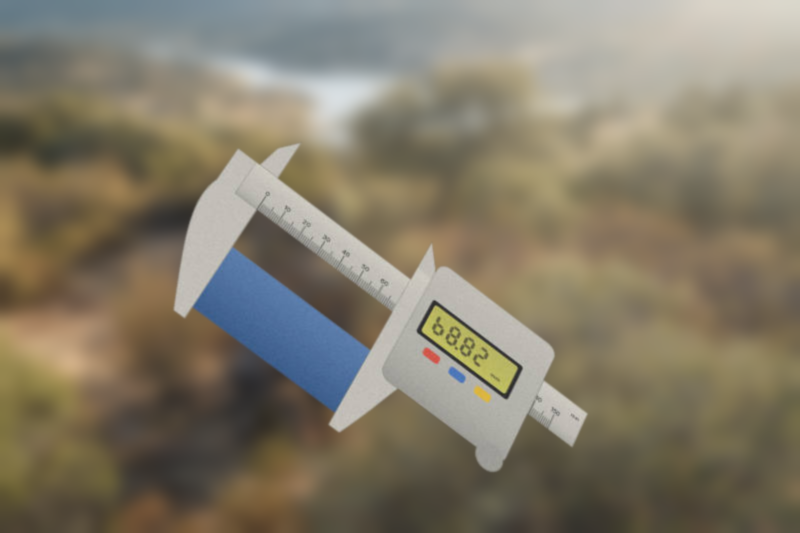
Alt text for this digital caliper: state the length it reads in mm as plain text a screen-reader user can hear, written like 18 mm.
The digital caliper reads 68.82 mm
